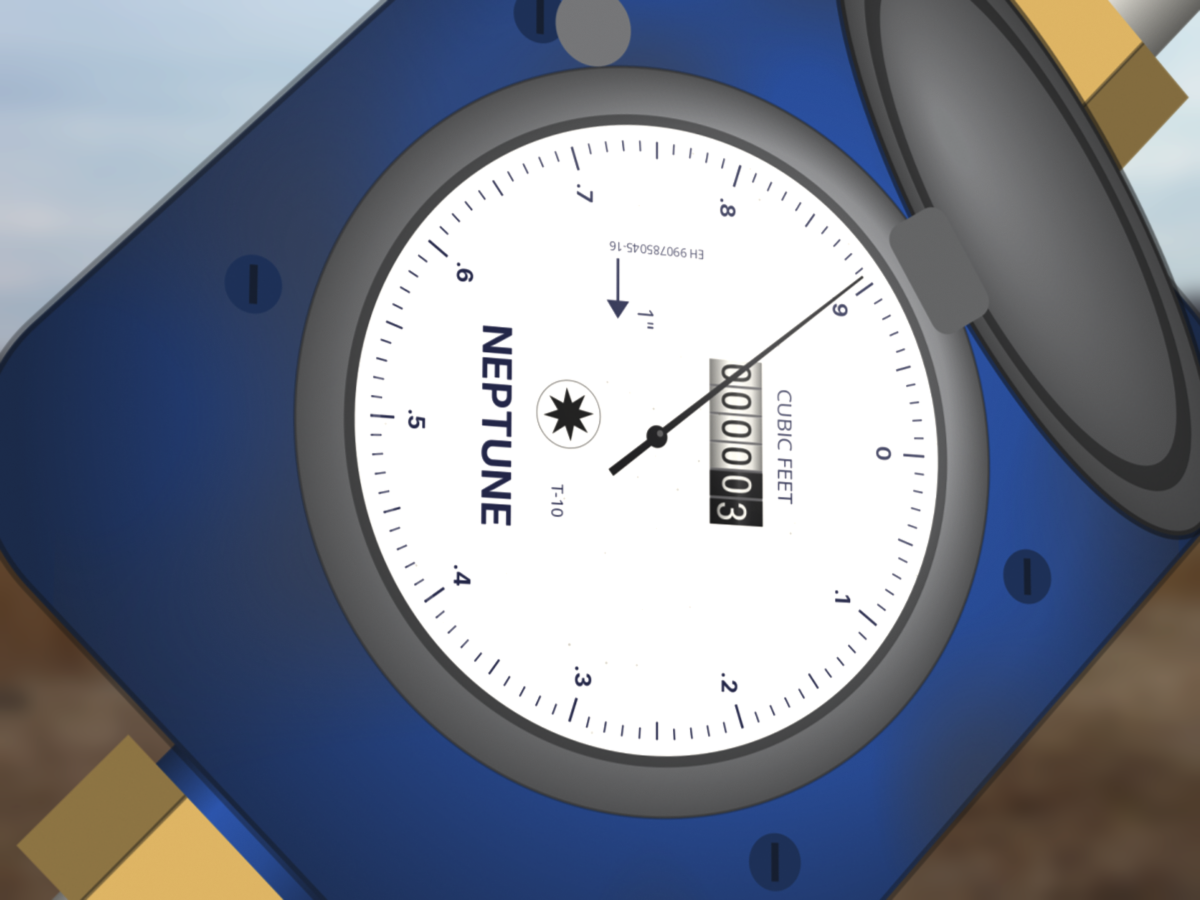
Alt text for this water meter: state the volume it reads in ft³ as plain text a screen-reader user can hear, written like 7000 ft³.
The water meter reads 2.89 ft³
